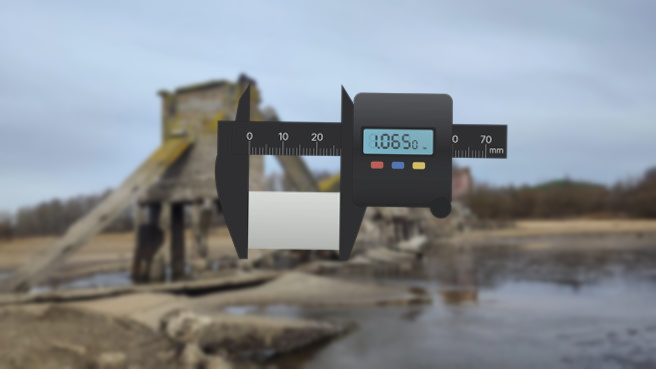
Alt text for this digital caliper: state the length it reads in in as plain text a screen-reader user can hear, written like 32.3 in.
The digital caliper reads 1.0650 in
